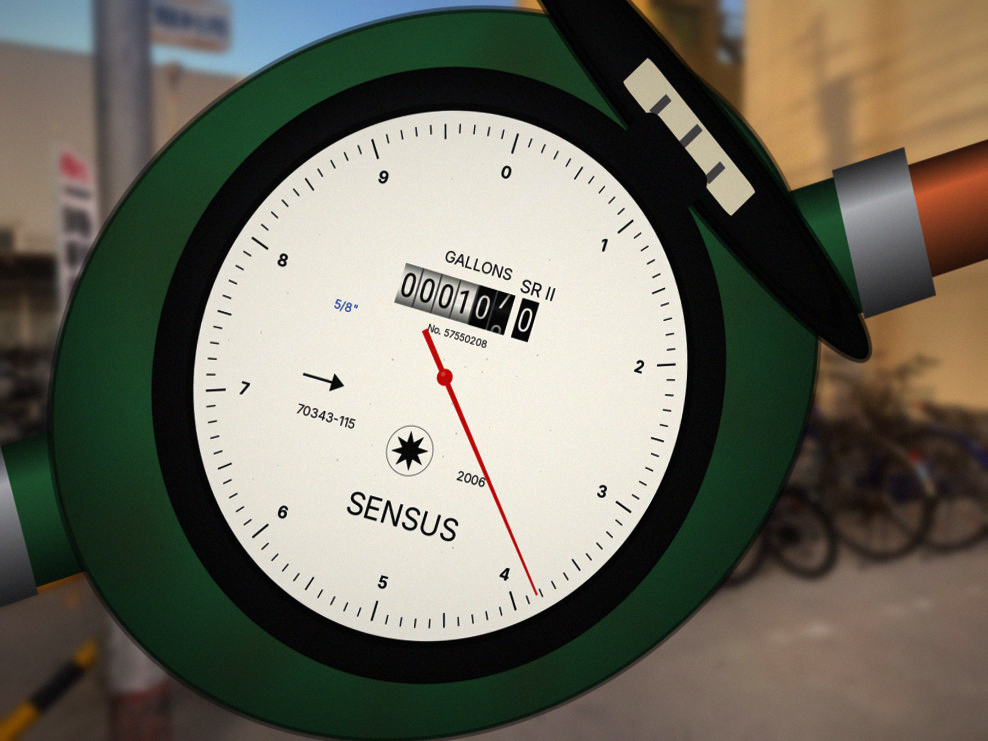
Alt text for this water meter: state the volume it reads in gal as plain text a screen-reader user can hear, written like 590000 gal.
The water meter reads 1073.8 gal
